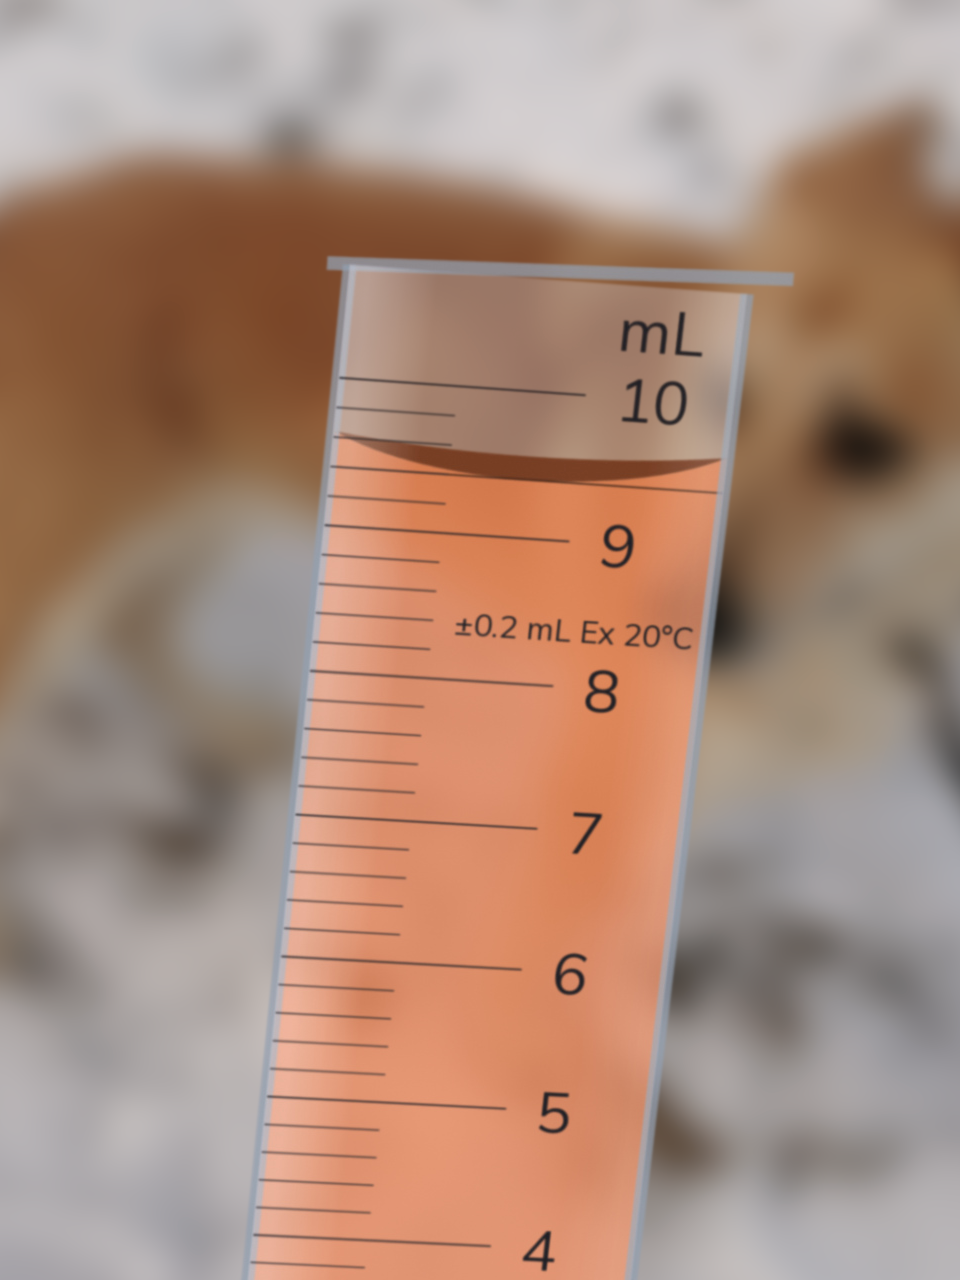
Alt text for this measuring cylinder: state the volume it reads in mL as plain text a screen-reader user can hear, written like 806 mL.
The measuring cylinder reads 9.4 mL
